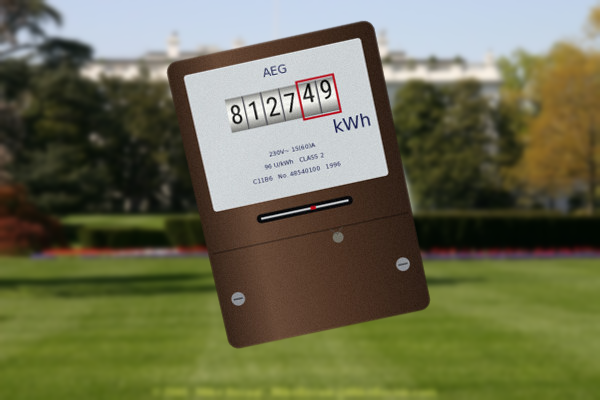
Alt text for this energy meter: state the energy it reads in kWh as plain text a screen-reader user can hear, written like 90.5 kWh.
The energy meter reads 8127.49 kWh
